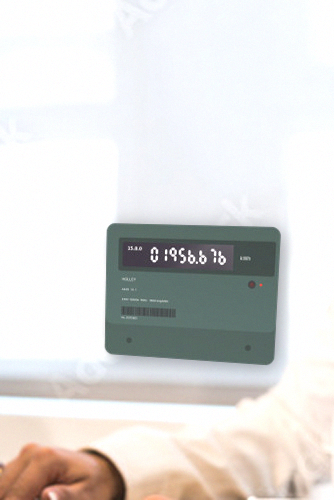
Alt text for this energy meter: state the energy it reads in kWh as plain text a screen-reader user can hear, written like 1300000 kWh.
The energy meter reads 1956.676 kWh
